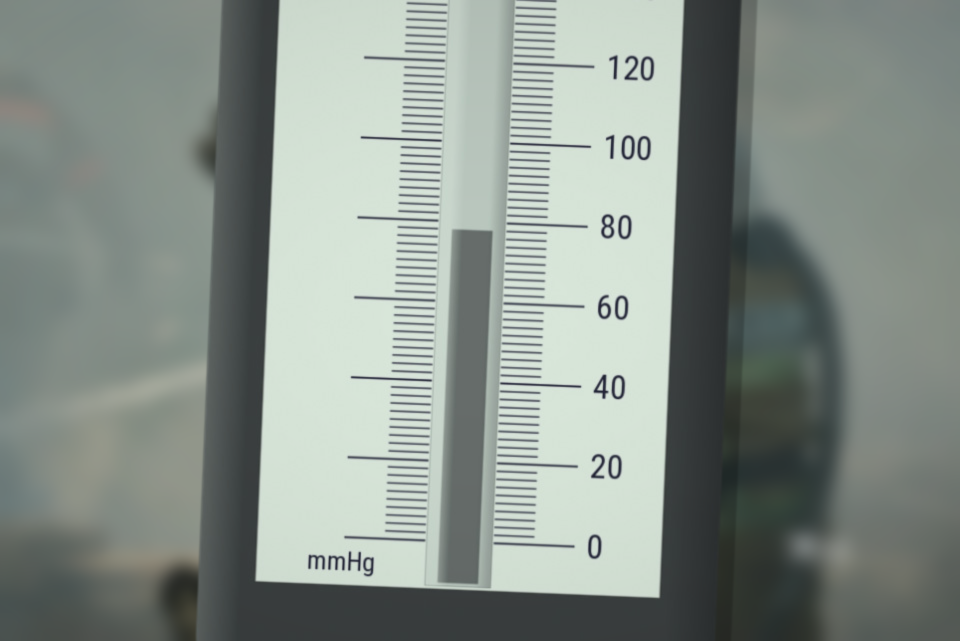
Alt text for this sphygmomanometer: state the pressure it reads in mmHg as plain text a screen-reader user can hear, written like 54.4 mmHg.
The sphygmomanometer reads 78 mmHg
